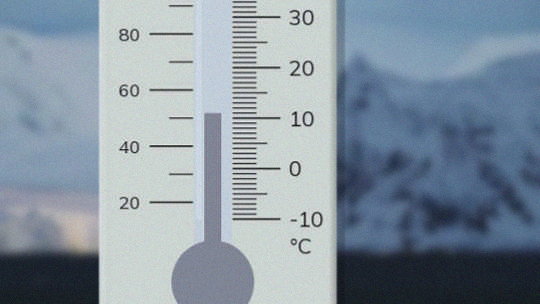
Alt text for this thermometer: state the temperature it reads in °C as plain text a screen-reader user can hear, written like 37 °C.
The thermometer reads 11 °C
